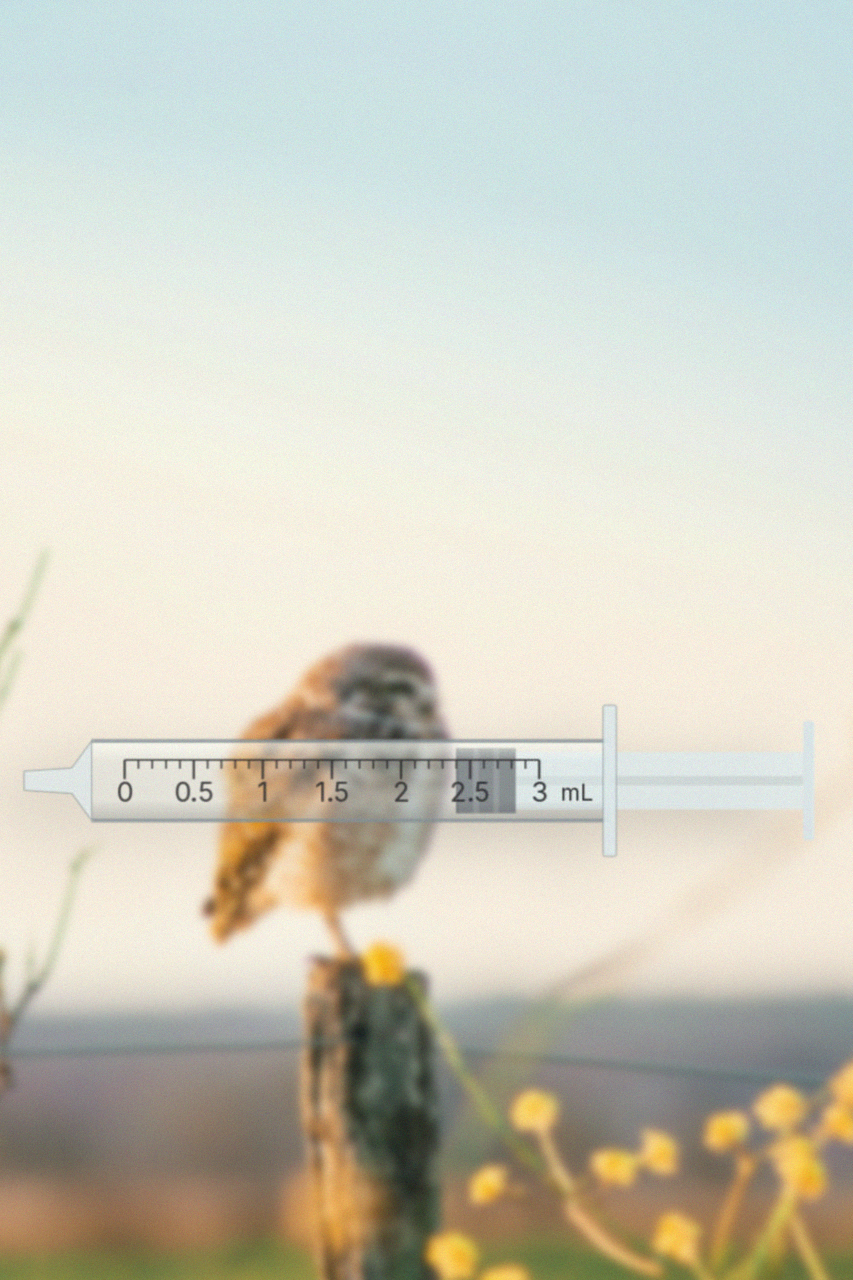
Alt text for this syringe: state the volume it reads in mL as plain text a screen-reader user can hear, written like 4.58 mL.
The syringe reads 2.4 mL
